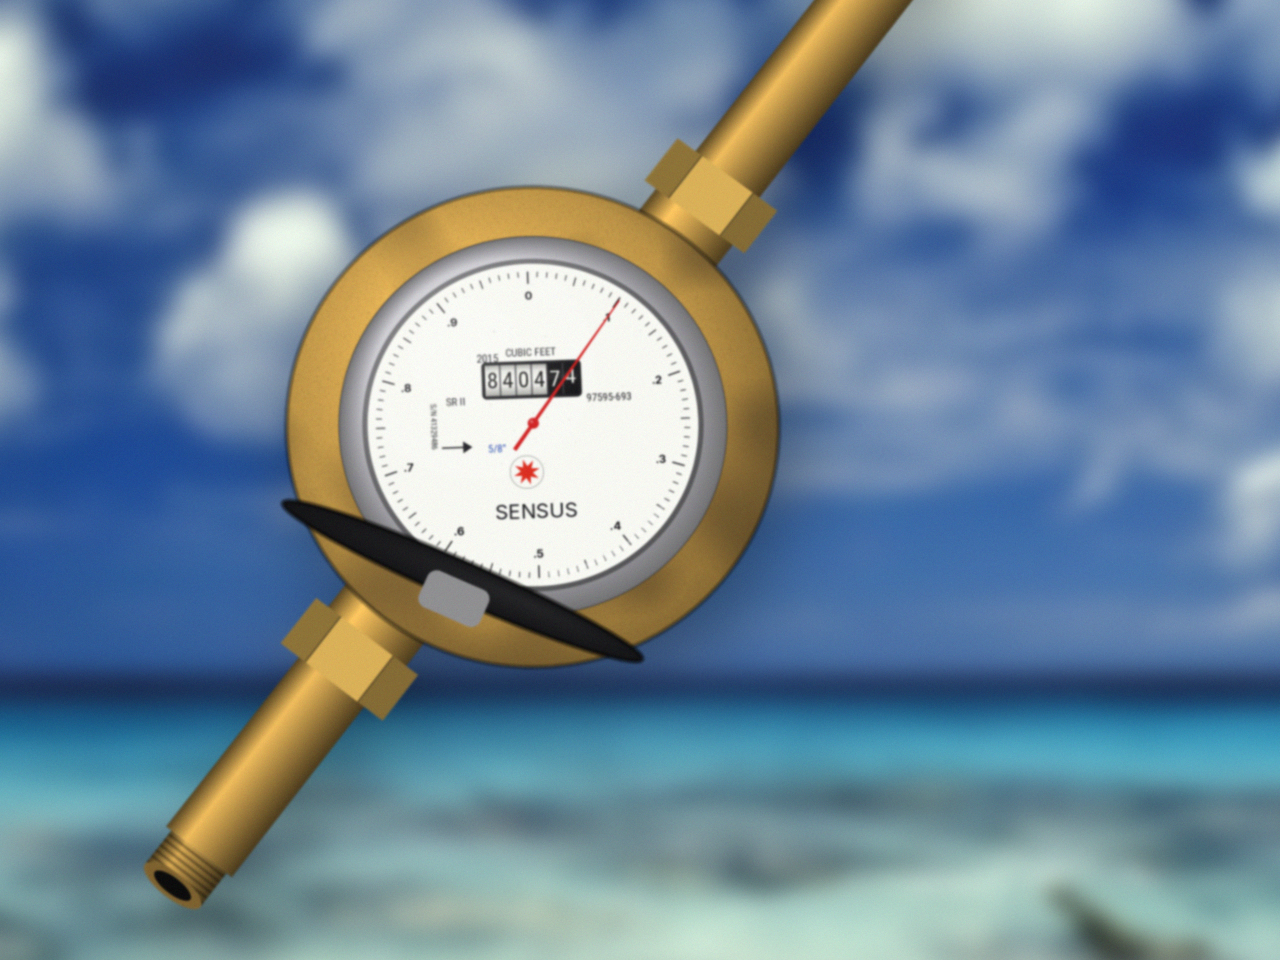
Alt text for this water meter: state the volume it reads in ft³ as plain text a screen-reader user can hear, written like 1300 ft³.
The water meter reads 840474.10 ft³
